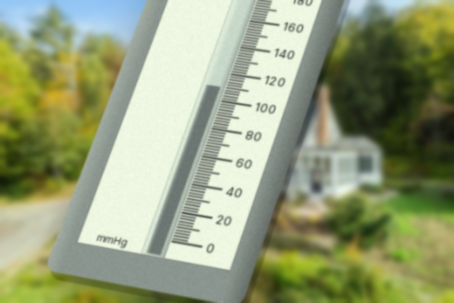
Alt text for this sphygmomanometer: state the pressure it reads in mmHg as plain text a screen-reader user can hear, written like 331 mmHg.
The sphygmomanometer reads 110 mmHg
